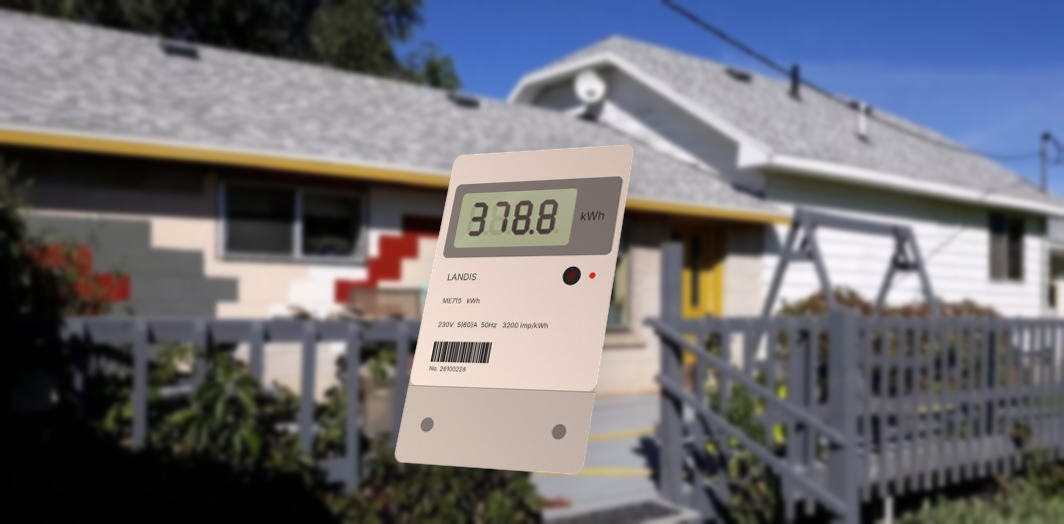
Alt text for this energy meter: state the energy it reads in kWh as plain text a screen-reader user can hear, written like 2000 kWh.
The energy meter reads 378.8 kWh
